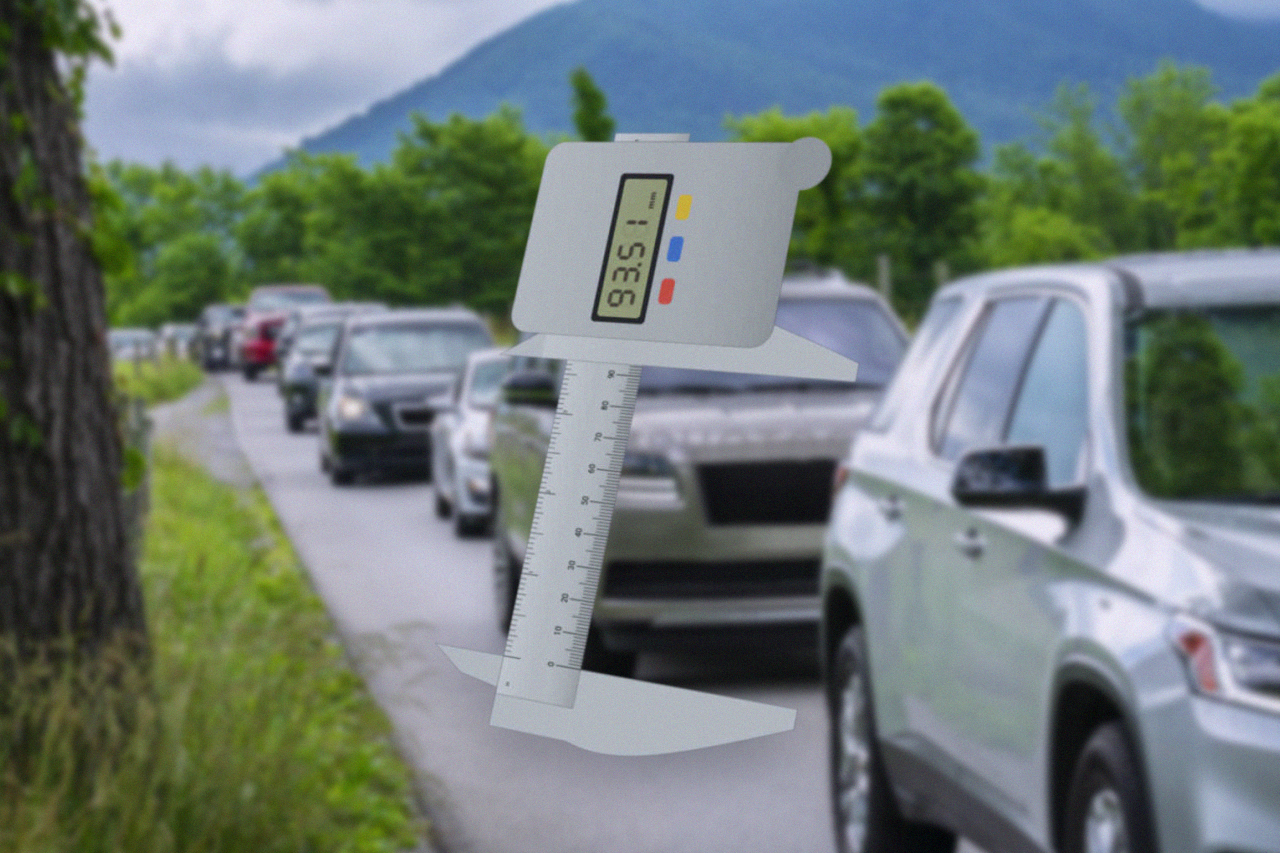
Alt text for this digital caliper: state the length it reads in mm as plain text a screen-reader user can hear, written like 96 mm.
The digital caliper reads 93.51 mm
